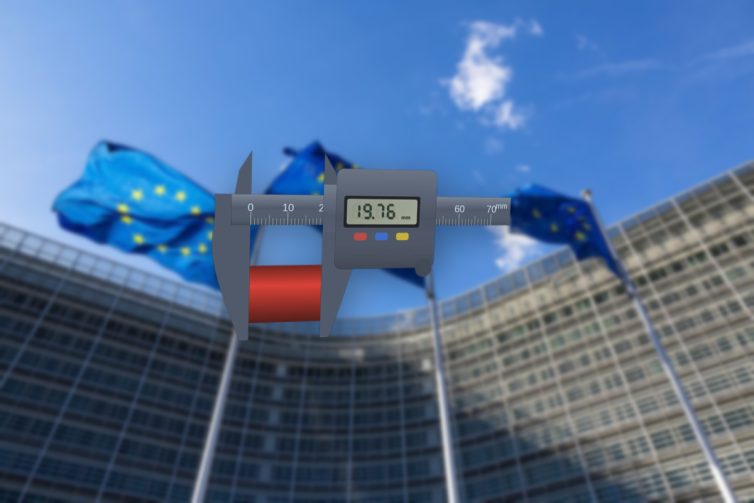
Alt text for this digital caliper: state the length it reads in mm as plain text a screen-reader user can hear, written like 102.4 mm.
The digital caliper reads 19.76 mm
